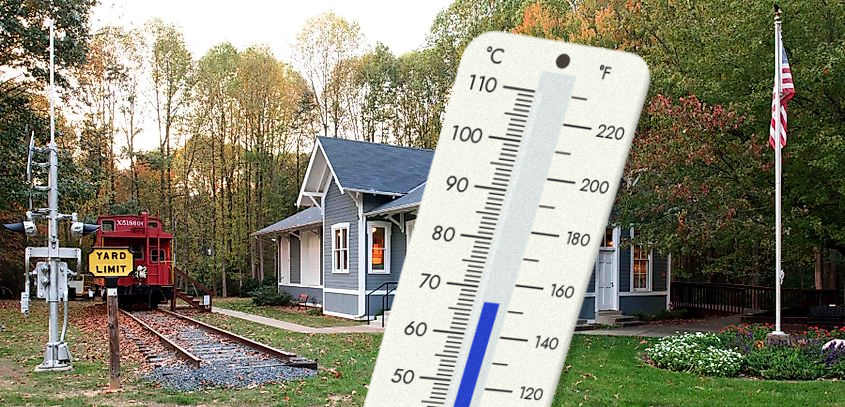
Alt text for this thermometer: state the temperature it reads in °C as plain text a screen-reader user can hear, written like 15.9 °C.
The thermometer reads 67 °C
